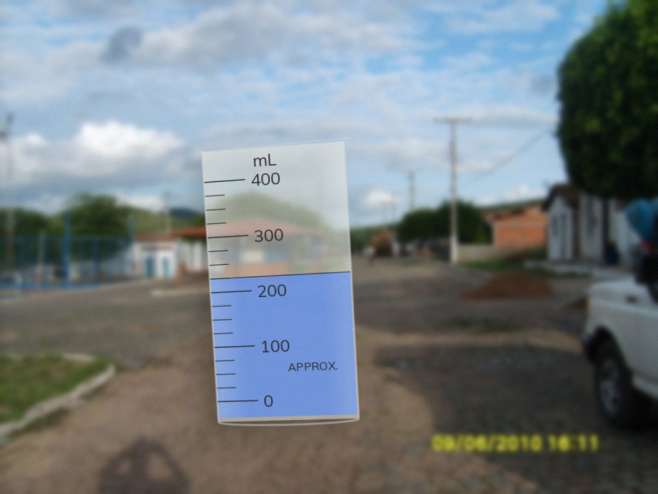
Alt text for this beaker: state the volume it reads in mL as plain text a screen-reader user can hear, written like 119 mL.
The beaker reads 225 mL
